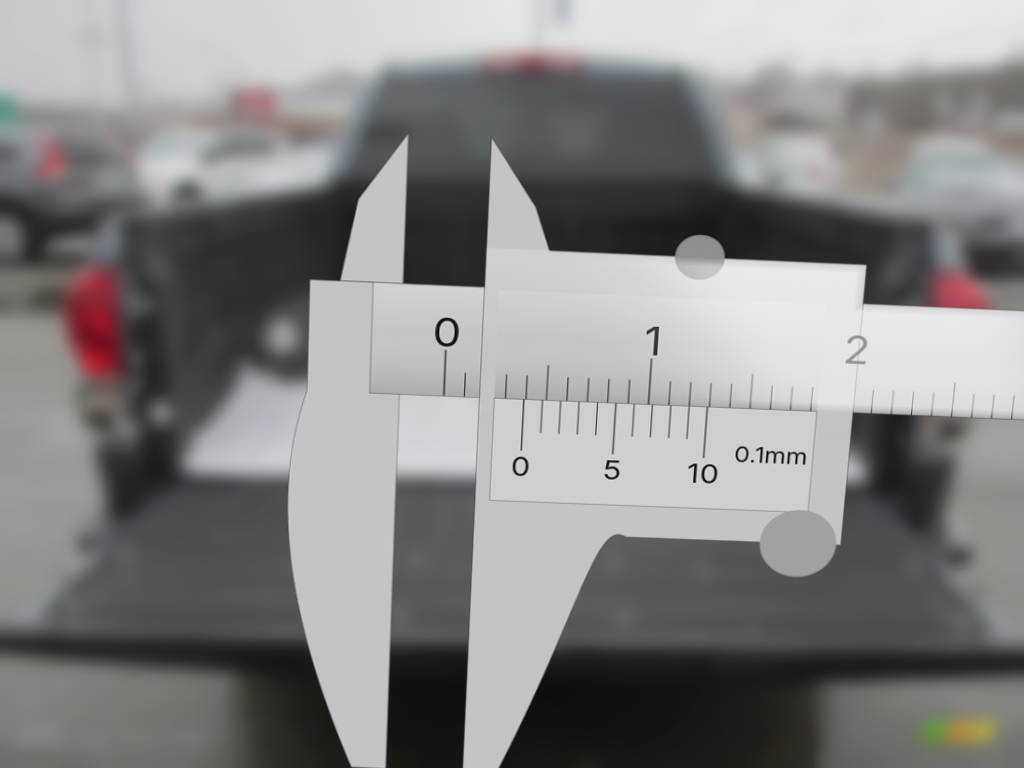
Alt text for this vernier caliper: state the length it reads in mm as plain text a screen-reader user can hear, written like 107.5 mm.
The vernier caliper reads 3.9 mm
